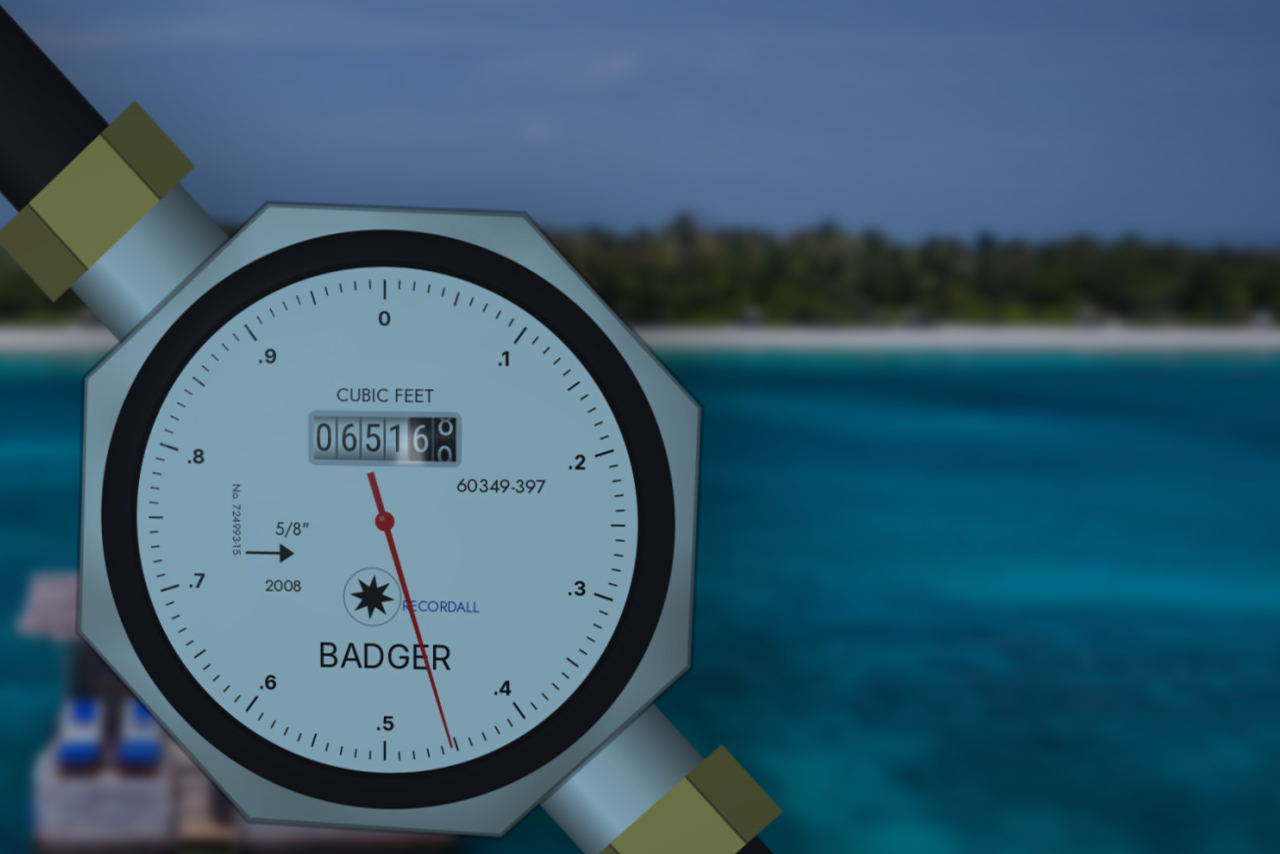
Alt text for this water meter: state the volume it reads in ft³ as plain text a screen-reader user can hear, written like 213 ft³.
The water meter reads 65168.45 ft³
